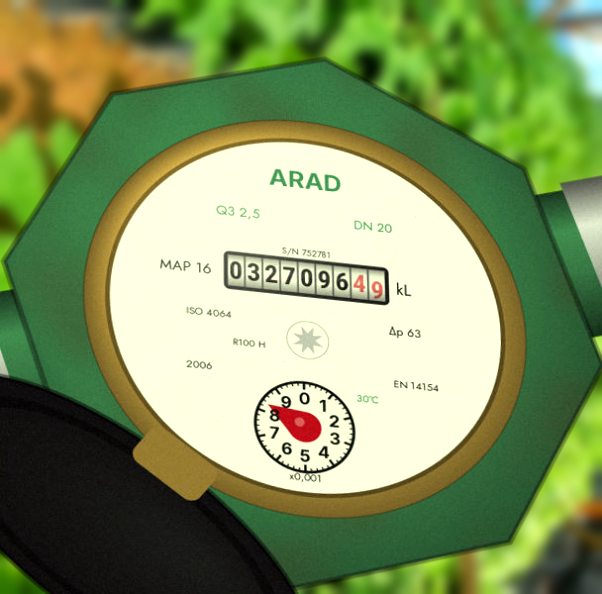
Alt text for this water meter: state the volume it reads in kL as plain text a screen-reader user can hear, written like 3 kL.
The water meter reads 327096.488 kL
